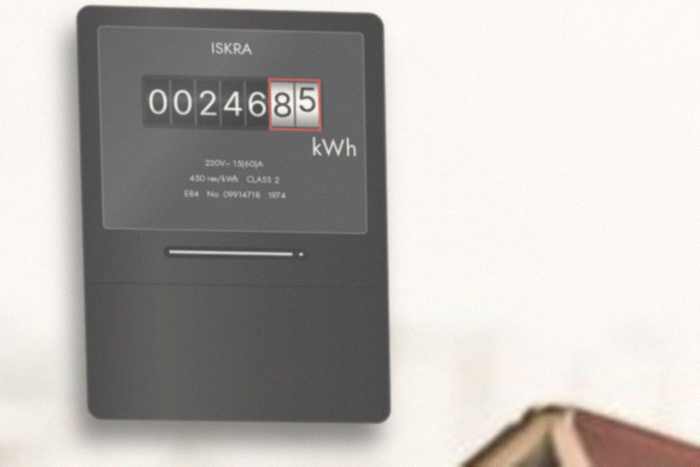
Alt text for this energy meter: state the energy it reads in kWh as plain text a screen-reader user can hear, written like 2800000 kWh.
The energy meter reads 246.85 kWh
